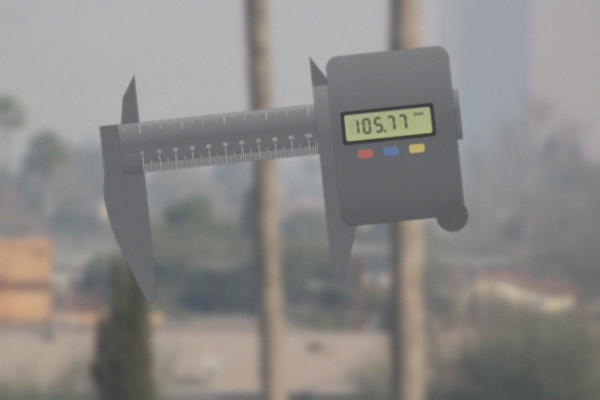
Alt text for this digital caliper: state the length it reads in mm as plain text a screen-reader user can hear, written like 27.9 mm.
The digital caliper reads 105.77 mm
